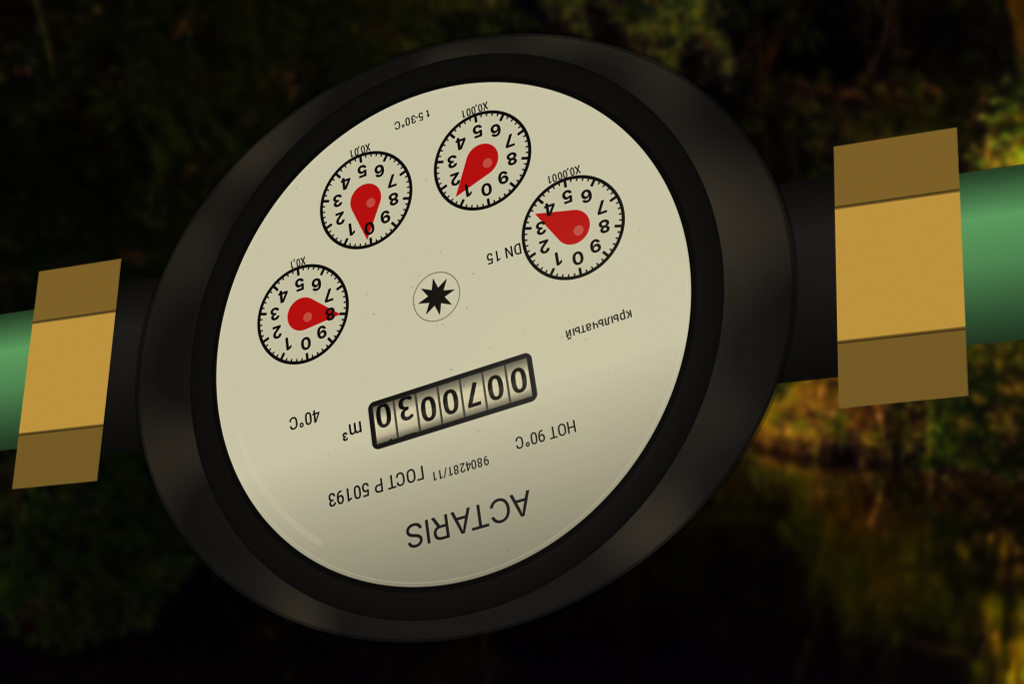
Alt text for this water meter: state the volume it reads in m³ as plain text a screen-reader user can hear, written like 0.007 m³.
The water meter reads 70029.8013 m³
